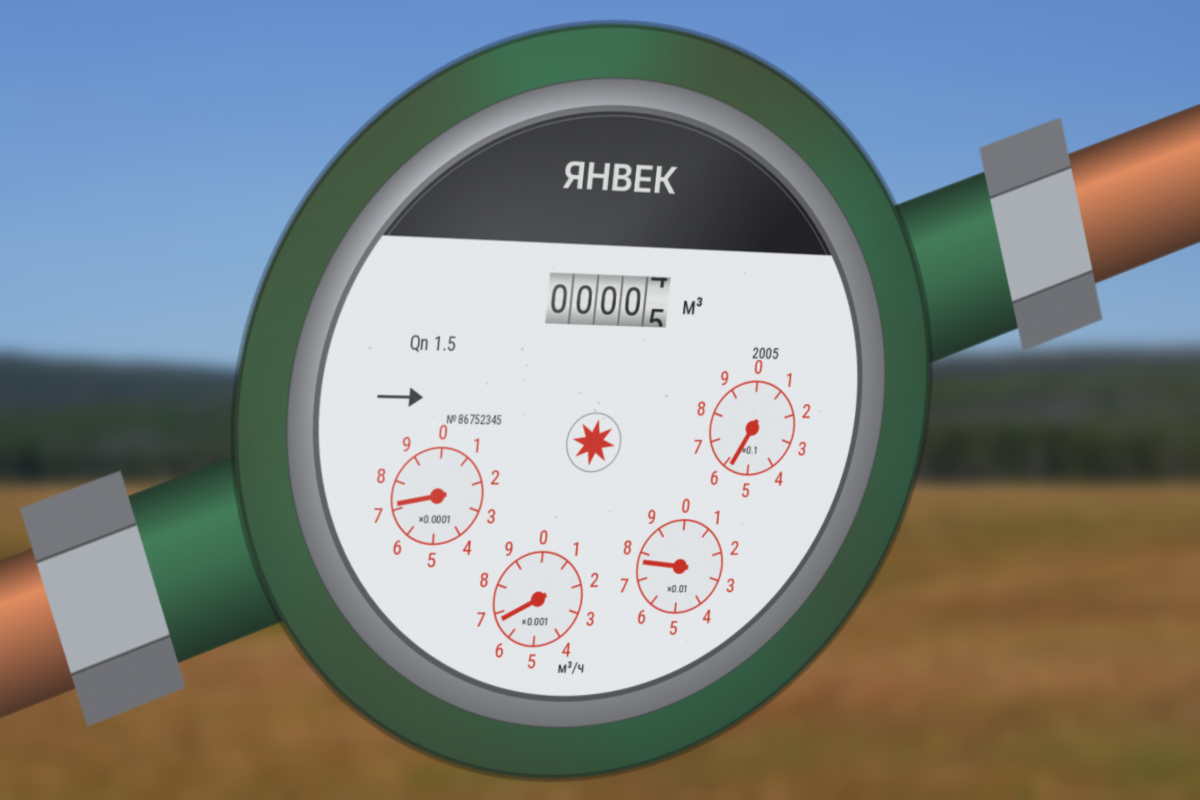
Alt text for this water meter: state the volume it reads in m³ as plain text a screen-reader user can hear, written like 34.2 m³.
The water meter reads 4.5767 m³
